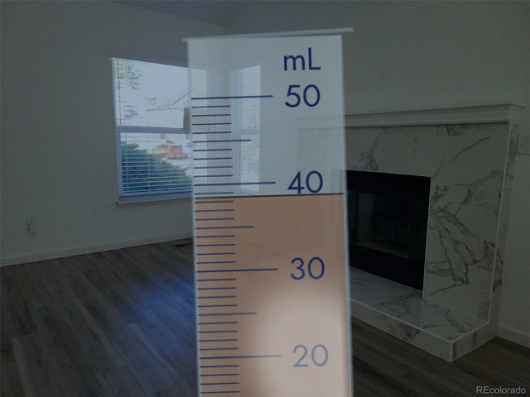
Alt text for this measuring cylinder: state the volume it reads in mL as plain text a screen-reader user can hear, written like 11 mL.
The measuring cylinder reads 38.5 mL
